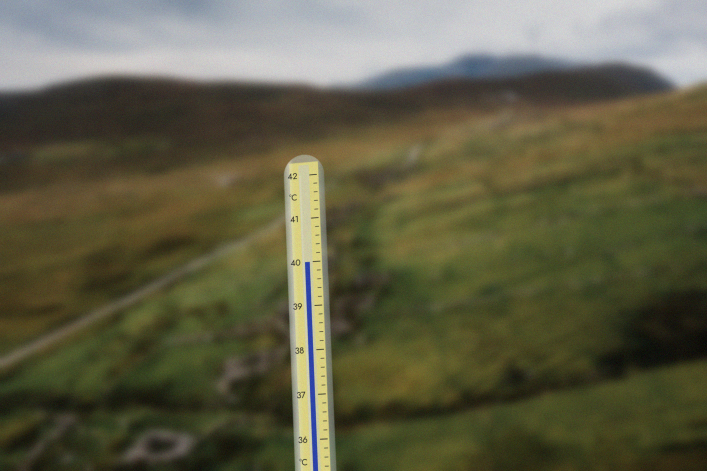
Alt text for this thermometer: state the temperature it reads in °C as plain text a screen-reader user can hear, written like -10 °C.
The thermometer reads 40 °C
